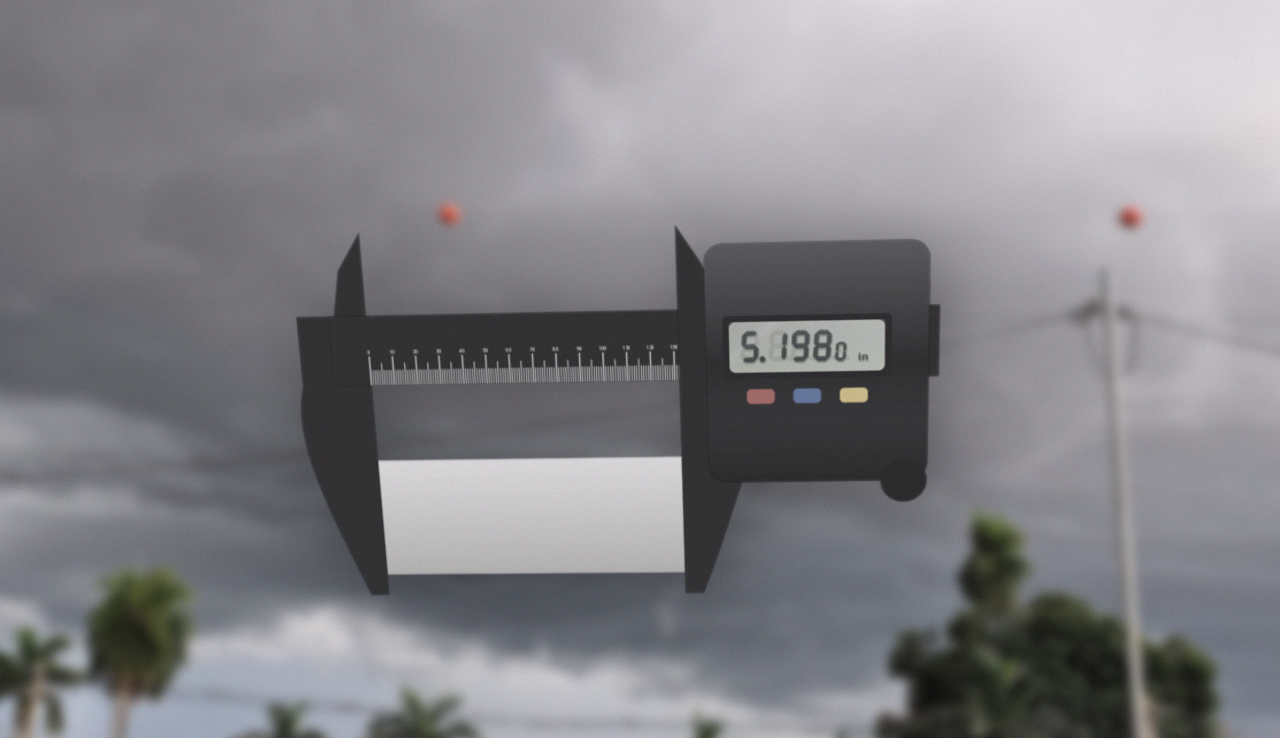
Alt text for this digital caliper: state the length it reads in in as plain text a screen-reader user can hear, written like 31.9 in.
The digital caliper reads 5.1980 in
